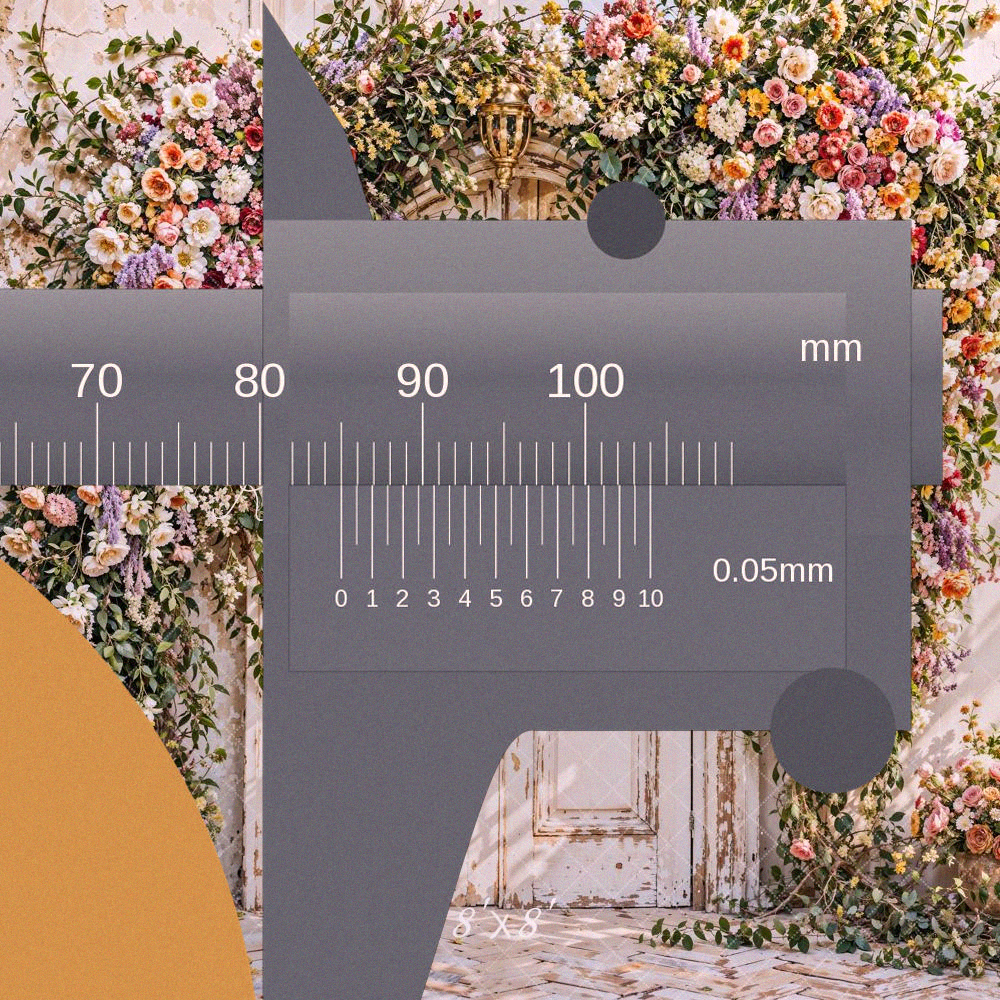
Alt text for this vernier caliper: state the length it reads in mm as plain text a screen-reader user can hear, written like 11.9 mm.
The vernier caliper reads 85.0 mm
